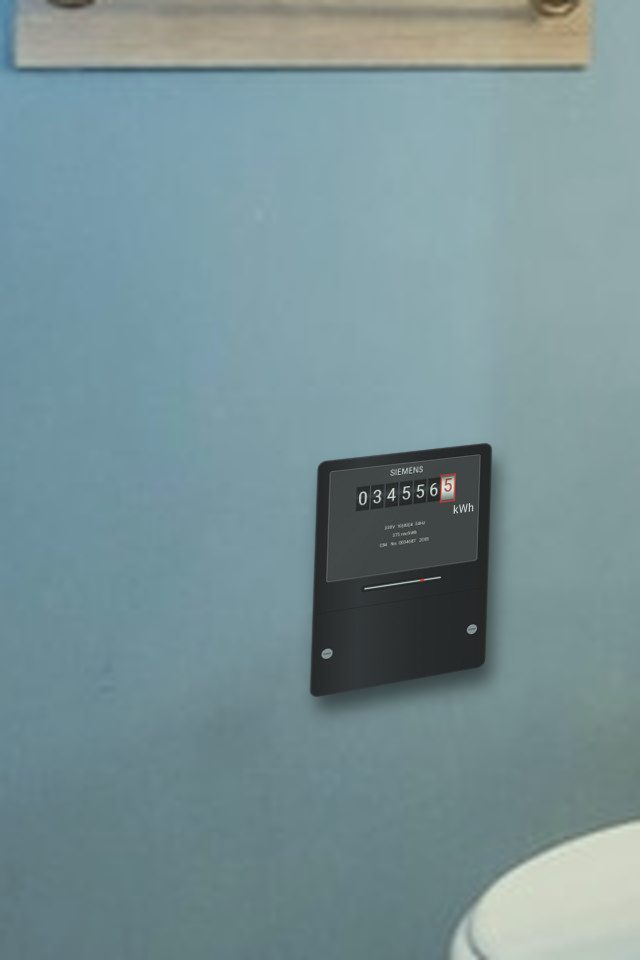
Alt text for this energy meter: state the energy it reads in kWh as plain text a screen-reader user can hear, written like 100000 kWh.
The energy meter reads 34556.5 kWh
